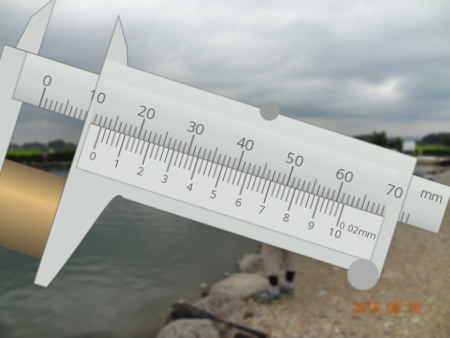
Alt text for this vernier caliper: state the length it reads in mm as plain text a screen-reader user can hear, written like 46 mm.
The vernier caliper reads 12.5 mm
